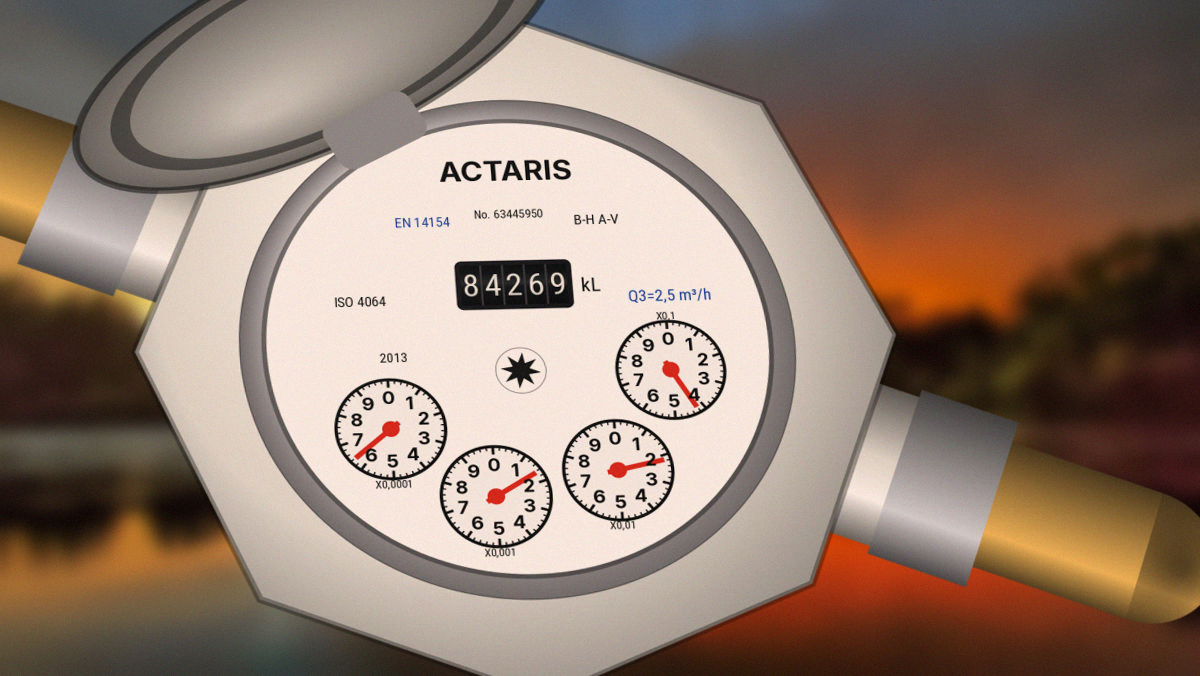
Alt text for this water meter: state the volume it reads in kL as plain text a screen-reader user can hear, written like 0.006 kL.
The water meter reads 84269.4216 kL
